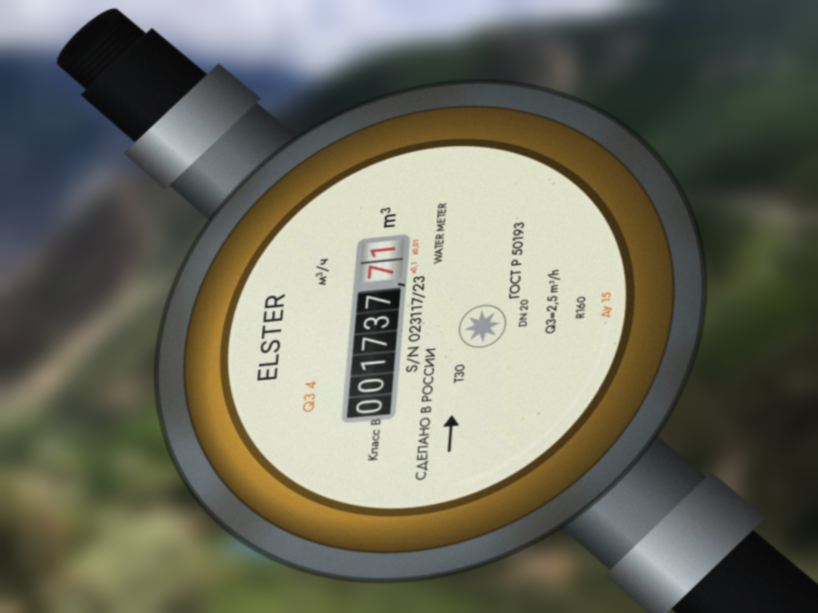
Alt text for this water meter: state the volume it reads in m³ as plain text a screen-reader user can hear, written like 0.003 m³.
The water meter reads 1737.71 m³
